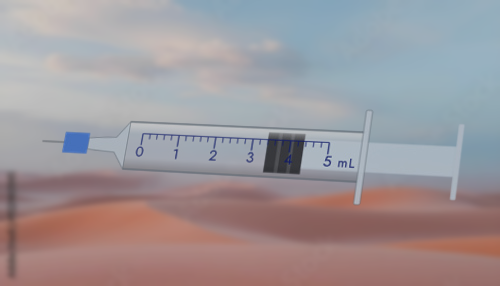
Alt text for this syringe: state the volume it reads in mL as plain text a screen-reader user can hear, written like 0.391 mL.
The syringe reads 3.4 mL
